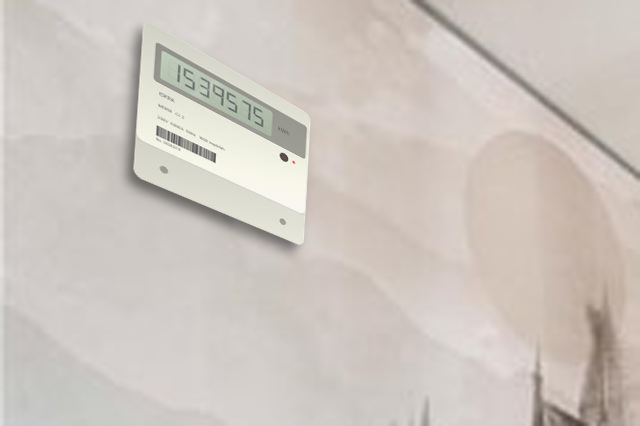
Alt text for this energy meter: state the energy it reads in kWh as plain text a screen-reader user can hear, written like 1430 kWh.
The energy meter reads 1539575 kWh
